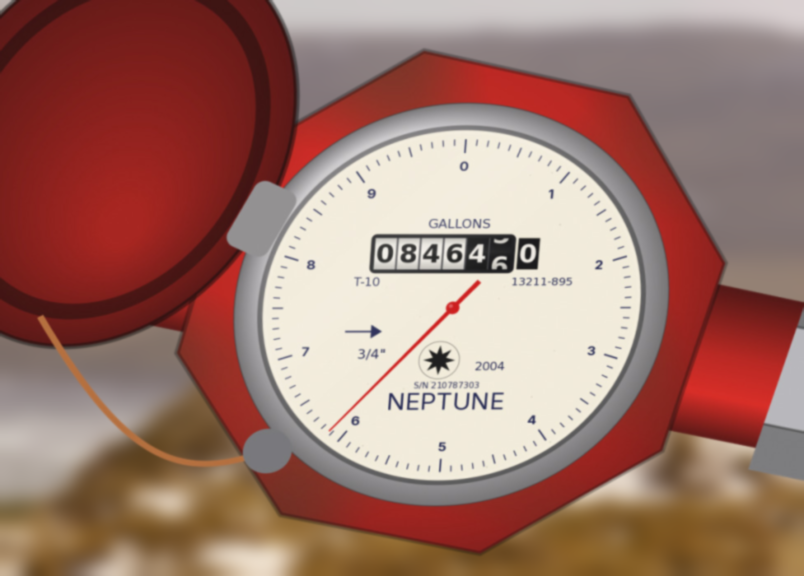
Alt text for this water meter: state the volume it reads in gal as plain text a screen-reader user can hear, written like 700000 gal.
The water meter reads 846456.1 gal
